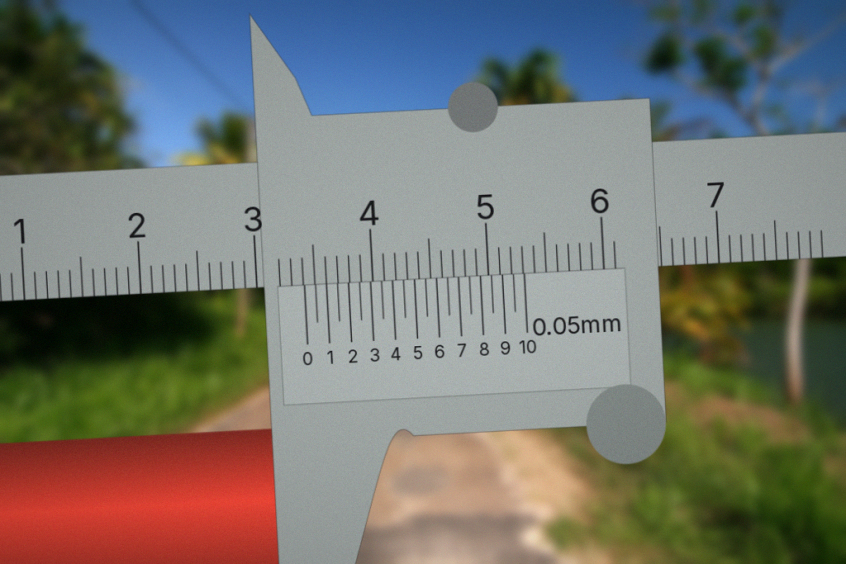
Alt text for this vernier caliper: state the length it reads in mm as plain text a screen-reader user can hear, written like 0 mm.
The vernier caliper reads 34.1 mm
